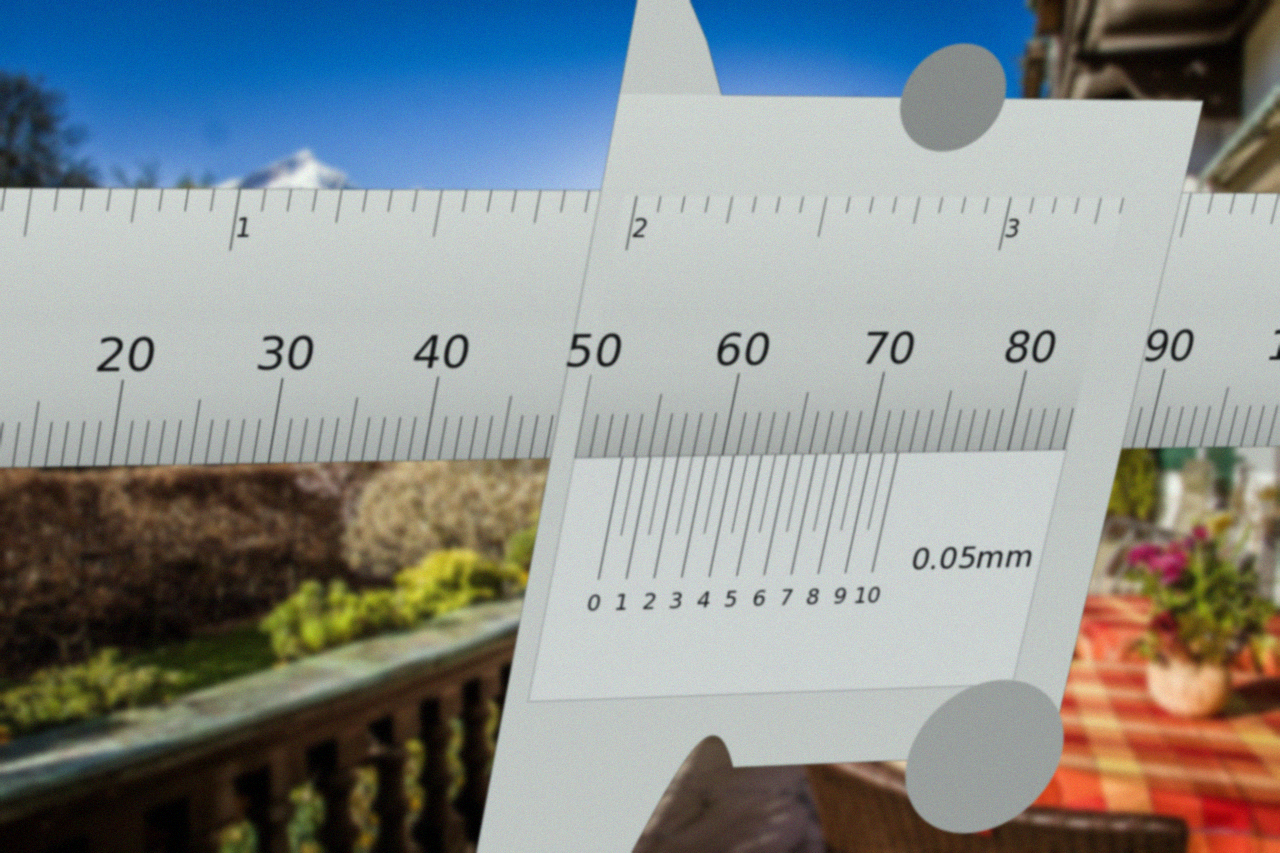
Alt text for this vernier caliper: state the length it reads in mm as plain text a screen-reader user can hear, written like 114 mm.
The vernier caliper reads 53.2 mm
